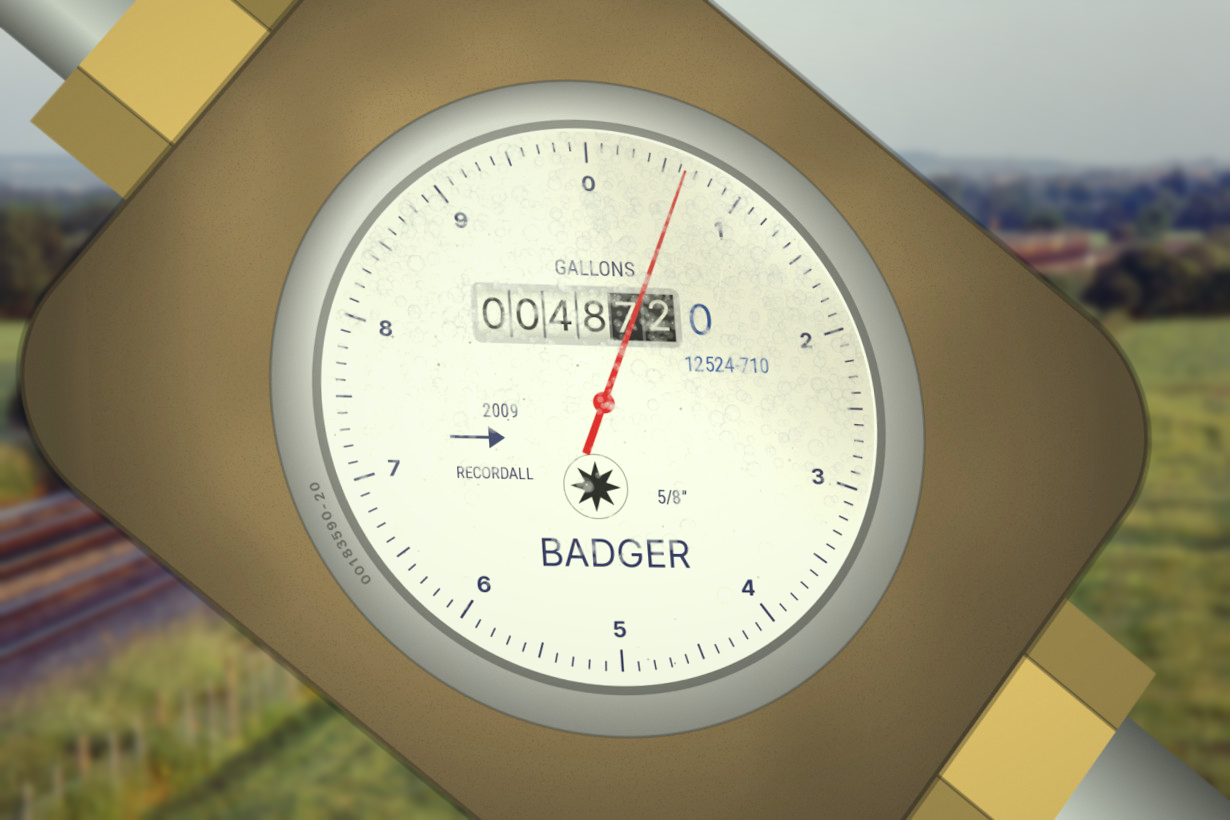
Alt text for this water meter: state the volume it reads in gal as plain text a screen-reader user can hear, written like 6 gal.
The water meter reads 48720.6 gal
